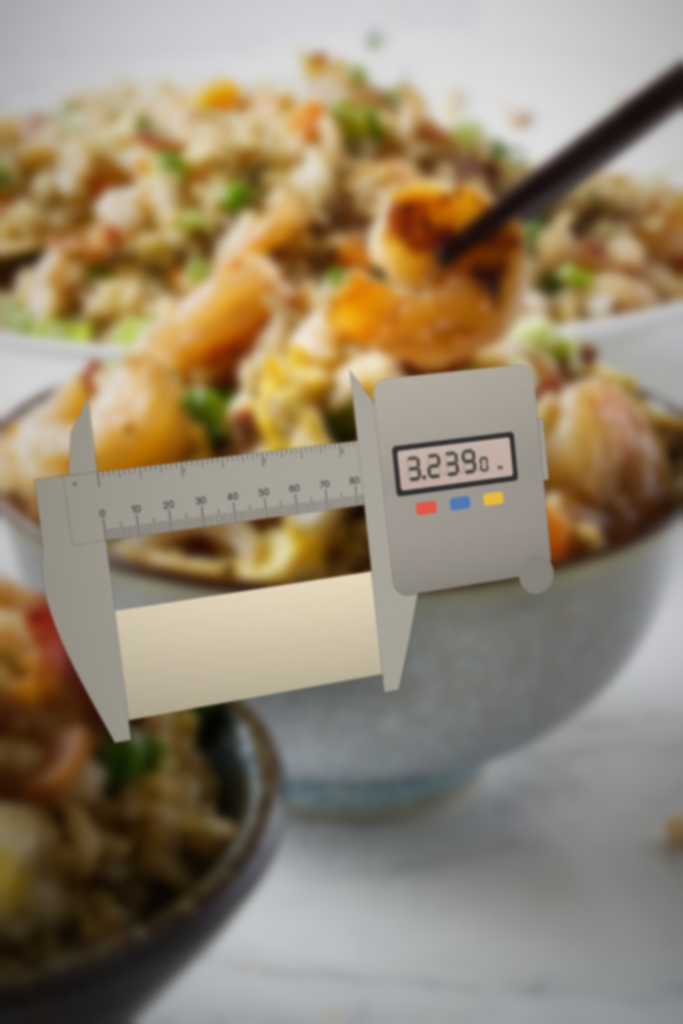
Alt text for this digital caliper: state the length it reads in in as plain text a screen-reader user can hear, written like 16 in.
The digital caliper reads 3.2390 in
